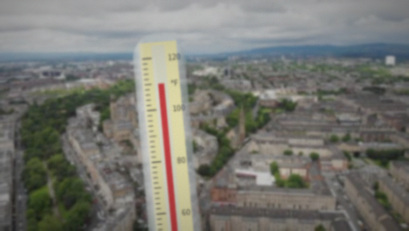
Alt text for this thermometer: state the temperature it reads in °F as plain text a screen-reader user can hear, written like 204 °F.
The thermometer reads 110 °F
